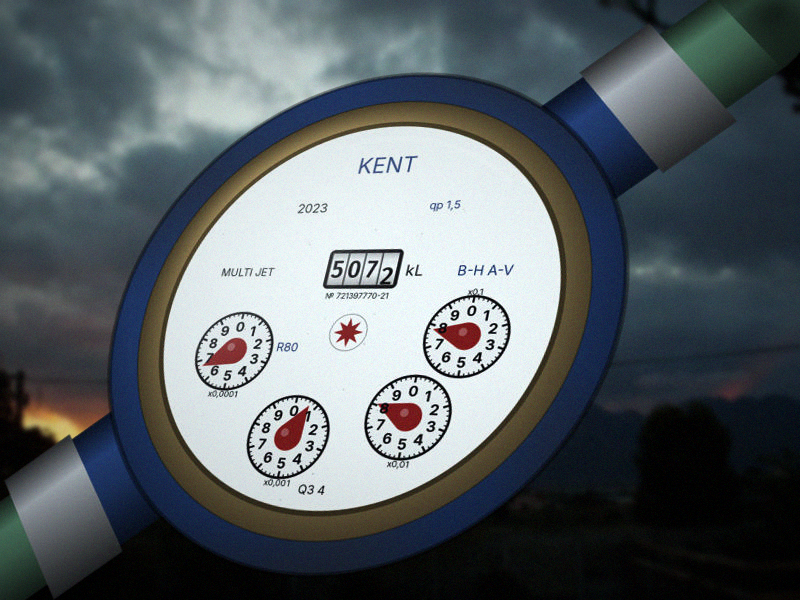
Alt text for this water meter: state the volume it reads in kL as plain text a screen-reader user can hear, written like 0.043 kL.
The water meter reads 5071.7806 kL
